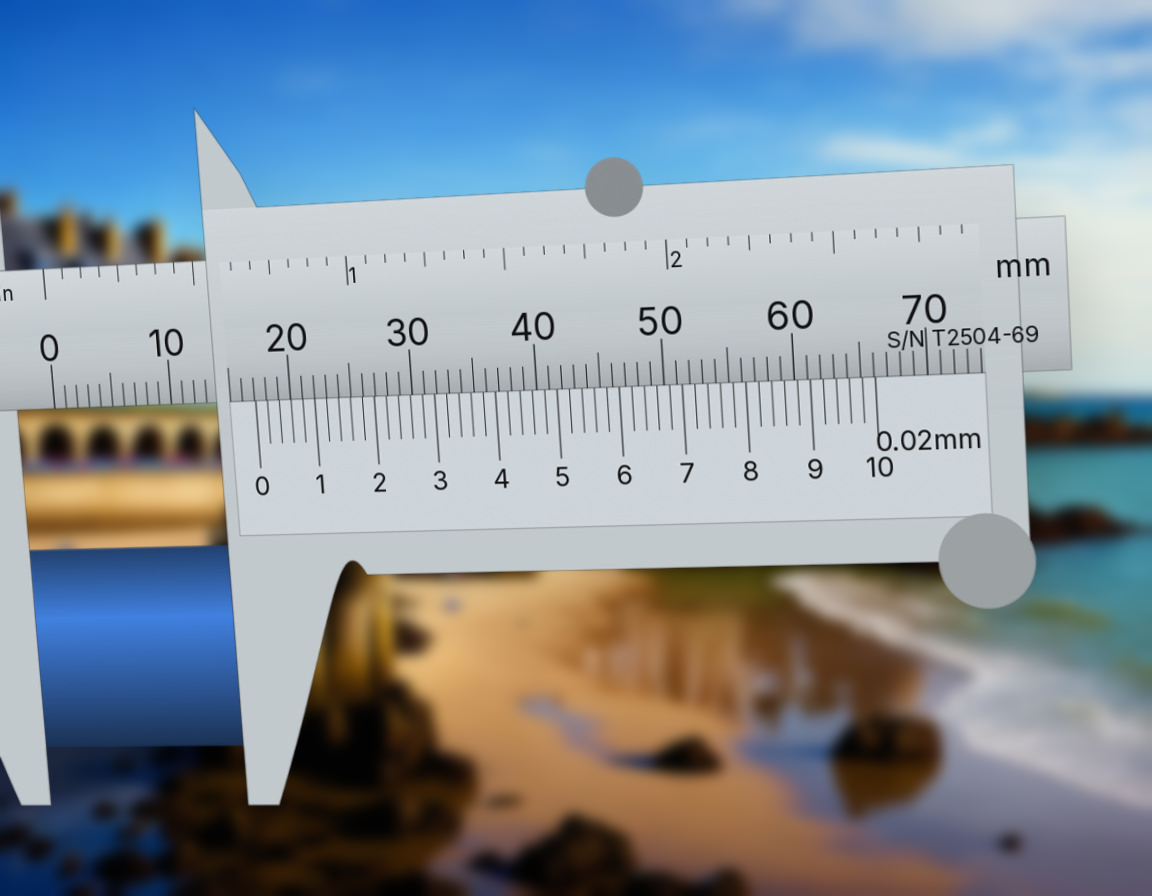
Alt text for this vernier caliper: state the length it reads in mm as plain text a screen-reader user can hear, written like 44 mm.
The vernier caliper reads 17.1 mm
